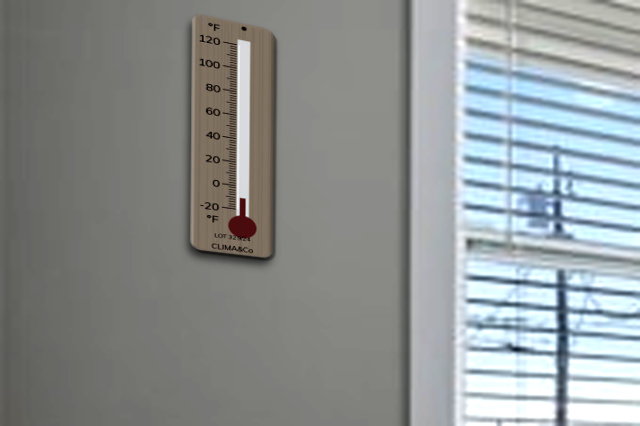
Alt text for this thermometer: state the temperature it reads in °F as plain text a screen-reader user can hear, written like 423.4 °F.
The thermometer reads -10 °F
